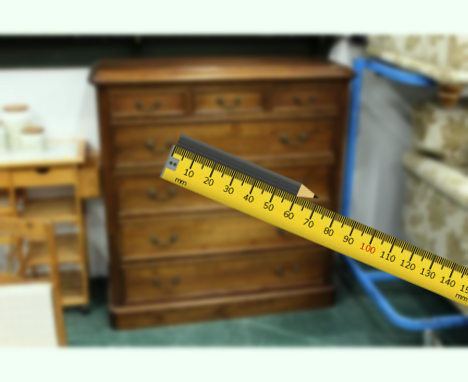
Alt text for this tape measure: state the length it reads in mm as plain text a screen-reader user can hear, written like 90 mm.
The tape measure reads 70 mm
